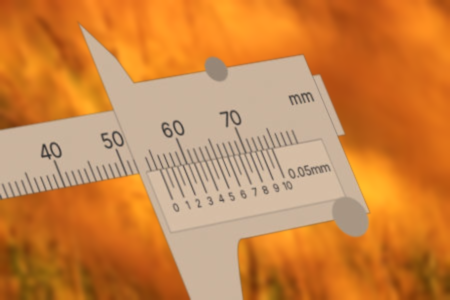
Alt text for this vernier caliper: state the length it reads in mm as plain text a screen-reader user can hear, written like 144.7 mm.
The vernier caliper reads 55.5 mm
